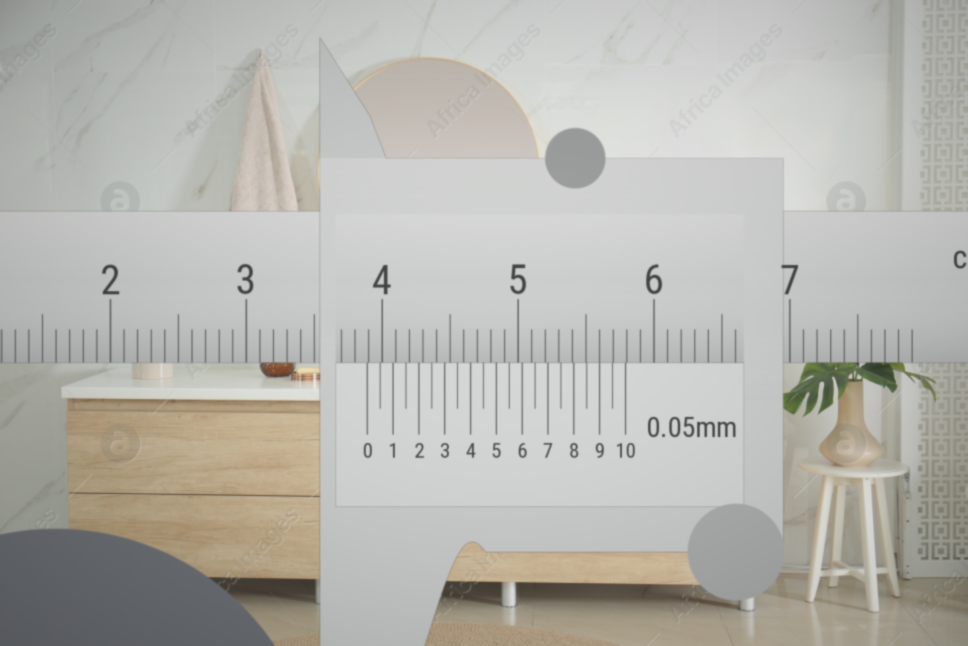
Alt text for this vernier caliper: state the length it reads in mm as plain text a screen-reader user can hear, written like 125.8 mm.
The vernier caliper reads 38.9 mm
